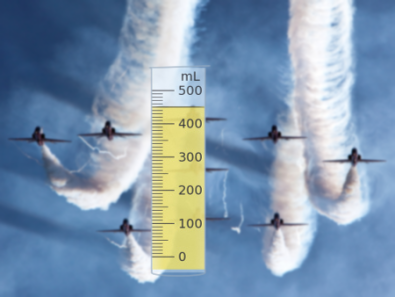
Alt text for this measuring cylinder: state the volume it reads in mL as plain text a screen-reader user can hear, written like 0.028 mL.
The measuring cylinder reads 450 mL
